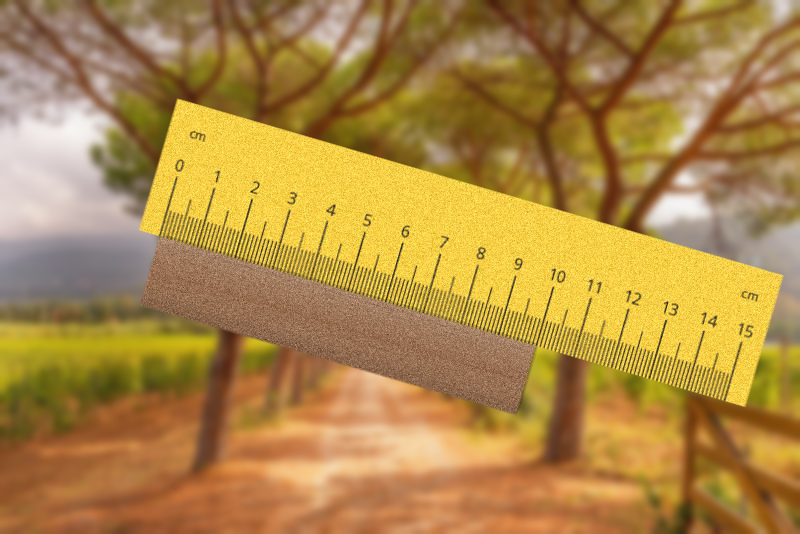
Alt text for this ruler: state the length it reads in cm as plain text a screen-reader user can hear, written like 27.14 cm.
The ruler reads 10 cm
